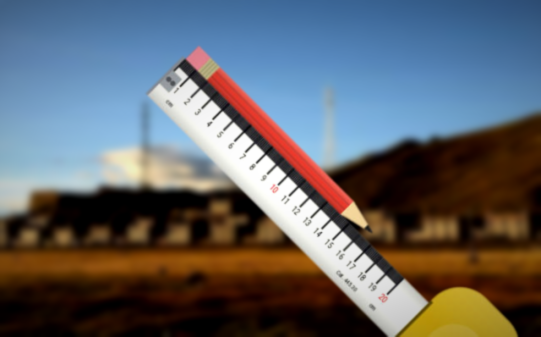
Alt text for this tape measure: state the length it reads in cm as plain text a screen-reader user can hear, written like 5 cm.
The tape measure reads 16.5 cm
